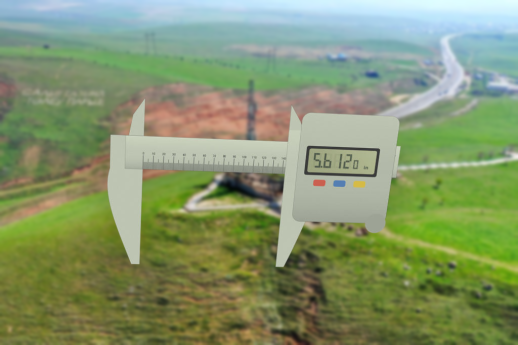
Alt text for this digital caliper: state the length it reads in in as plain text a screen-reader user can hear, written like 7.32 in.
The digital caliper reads 5.6120 in
